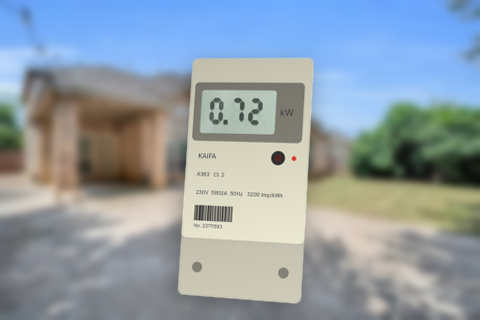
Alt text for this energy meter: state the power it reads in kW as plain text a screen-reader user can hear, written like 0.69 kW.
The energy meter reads 0.72 kW
